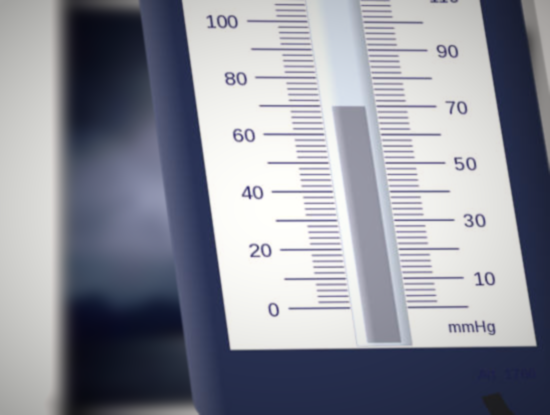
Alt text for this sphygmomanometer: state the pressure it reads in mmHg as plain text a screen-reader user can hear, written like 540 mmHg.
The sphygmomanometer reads 70 mmHg
